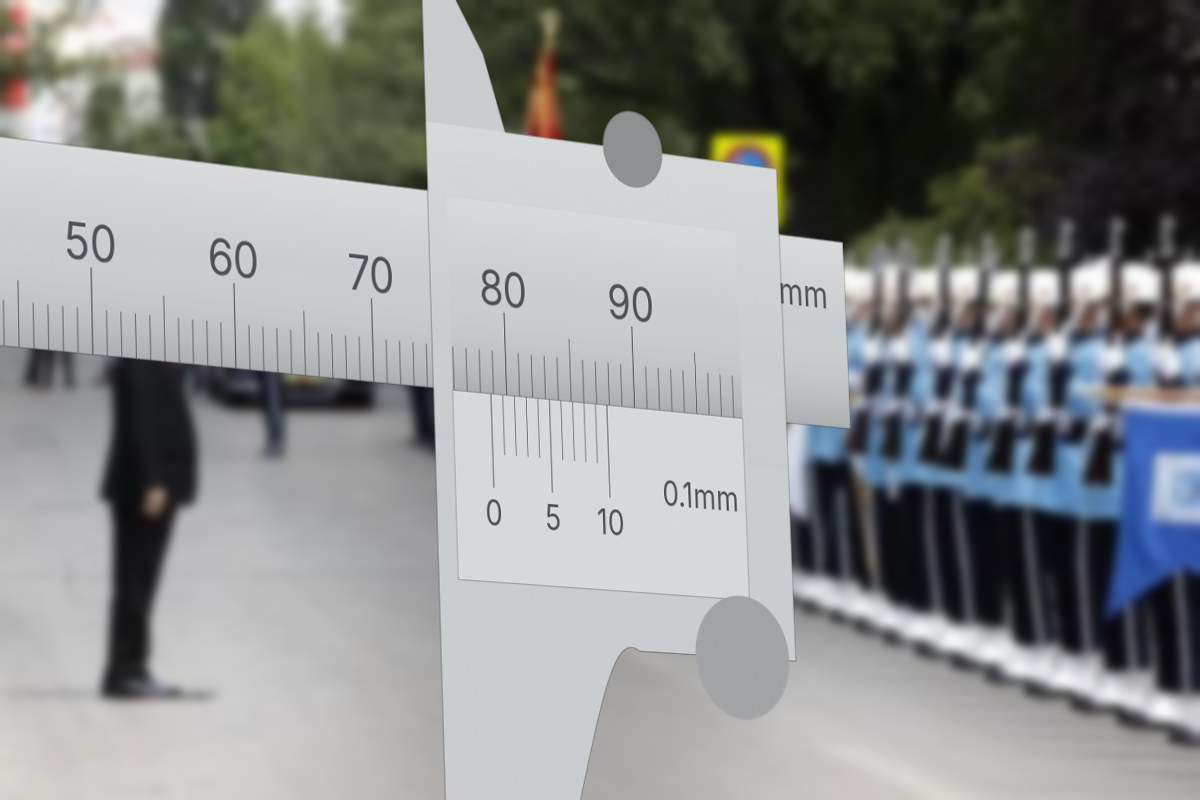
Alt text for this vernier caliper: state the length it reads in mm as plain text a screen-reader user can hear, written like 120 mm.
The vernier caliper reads 78.8 mm
